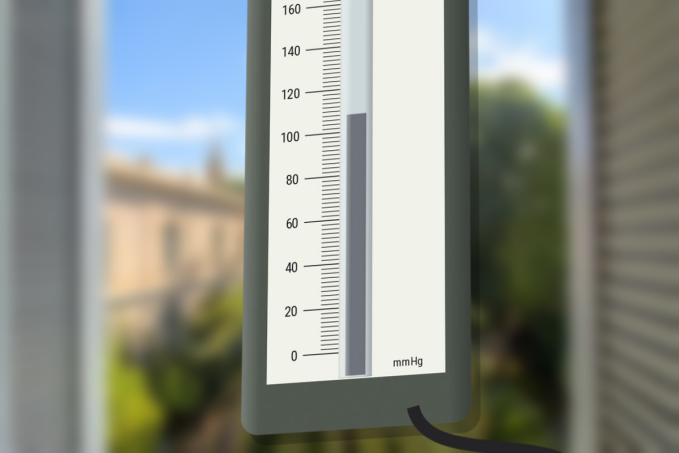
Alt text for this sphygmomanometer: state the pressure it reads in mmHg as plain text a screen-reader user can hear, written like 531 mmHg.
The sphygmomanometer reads 108 mmHg
